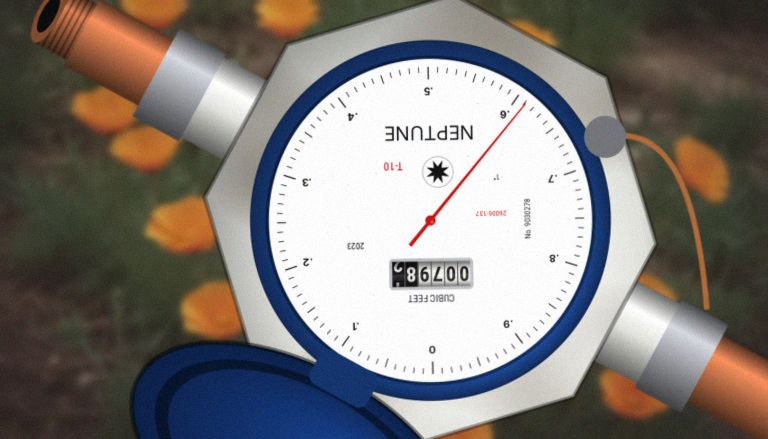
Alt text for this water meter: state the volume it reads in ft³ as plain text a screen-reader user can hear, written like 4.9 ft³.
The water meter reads 7981.61 ft³
